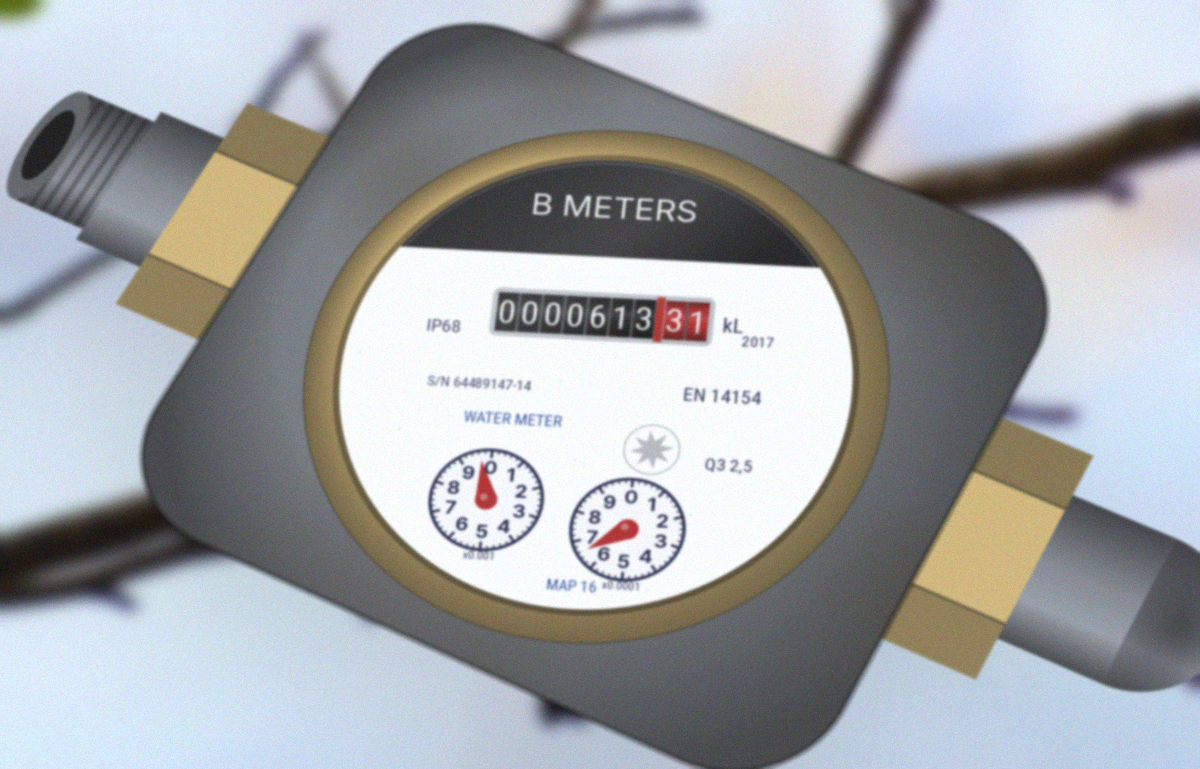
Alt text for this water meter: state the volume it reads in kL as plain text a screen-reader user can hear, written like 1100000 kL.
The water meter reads 613.3096 kL
